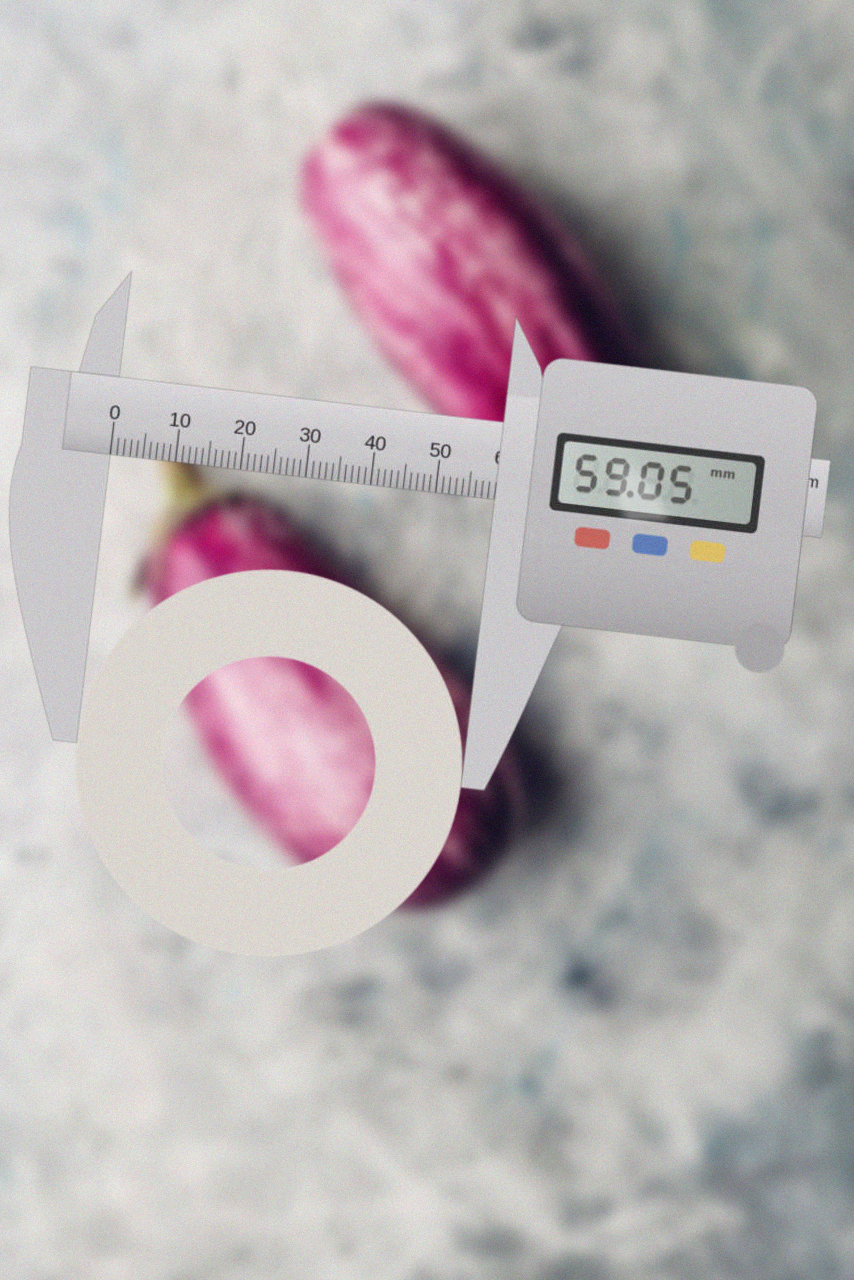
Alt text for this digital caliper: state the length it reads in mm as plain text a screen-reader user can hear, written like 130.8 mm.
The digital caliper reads 59.05 mm
